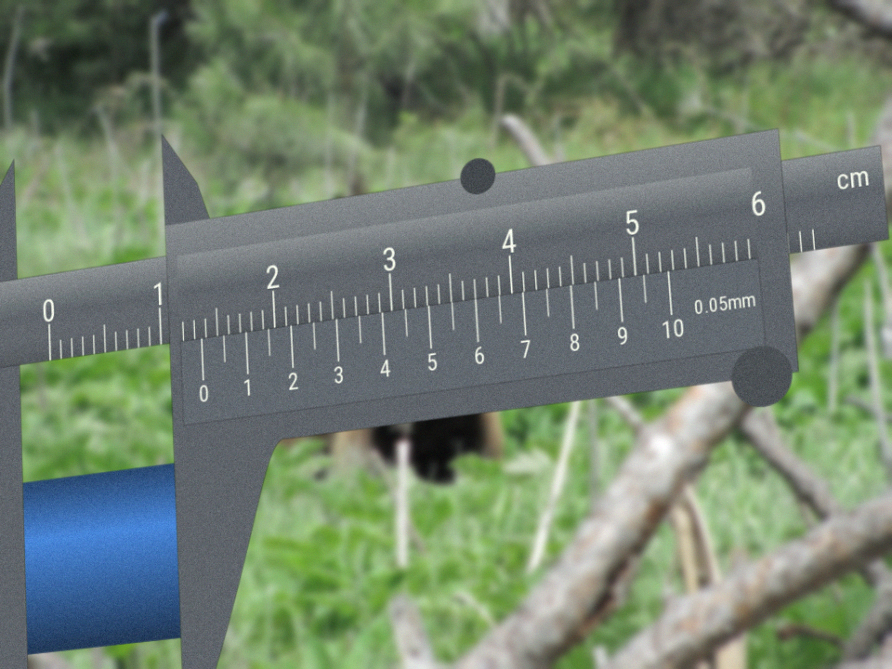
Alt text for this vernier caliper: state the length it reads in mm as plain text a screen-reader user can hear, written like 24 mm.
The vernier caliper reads 13.6 mm
